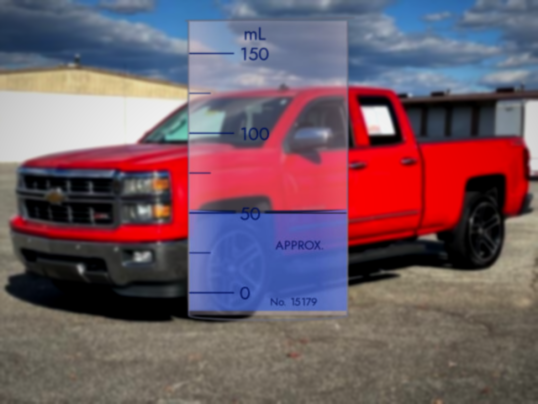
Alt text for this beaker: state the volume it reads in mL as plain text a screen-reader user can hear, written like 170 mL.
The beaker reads 50 mL
